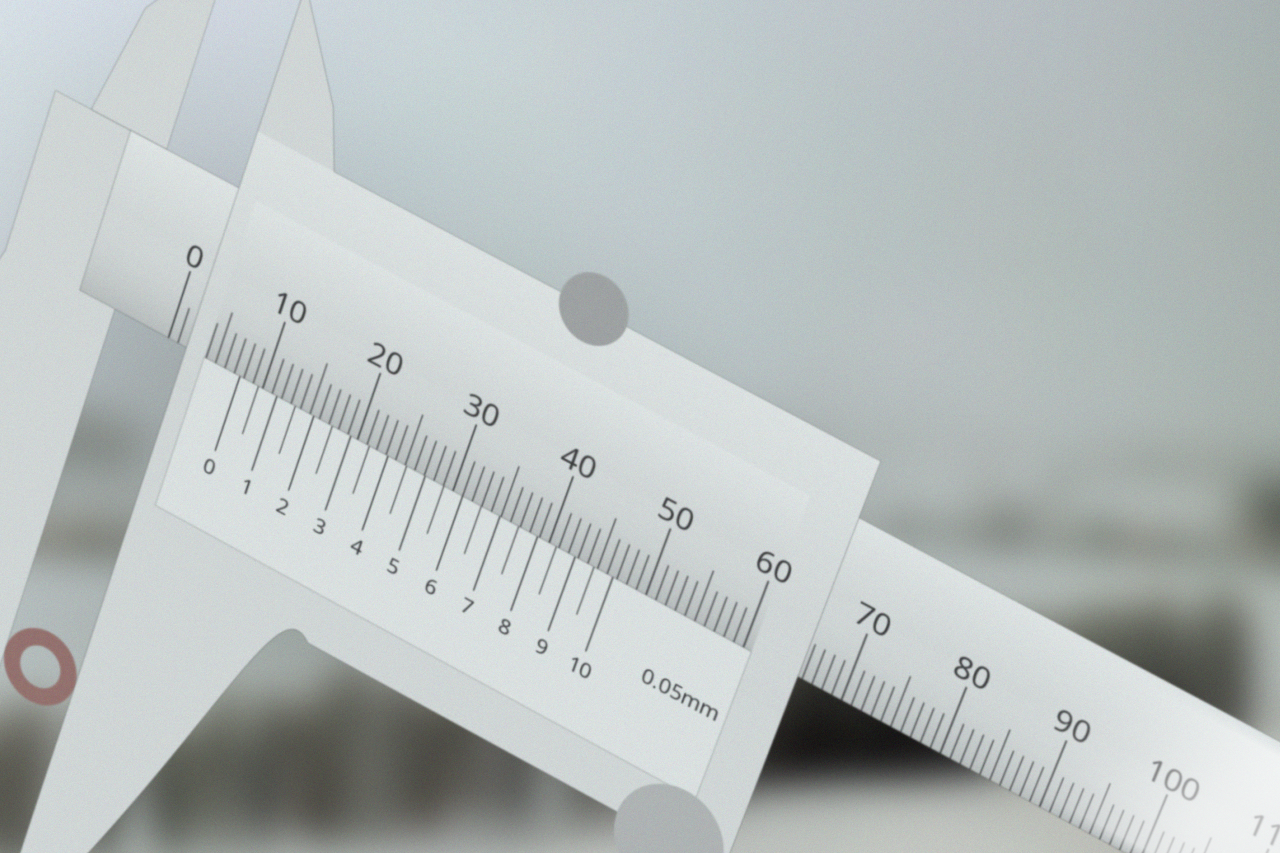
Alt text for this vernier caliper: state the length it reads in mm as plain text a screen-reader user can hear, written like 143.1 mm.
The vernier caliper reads 7.6 mm
